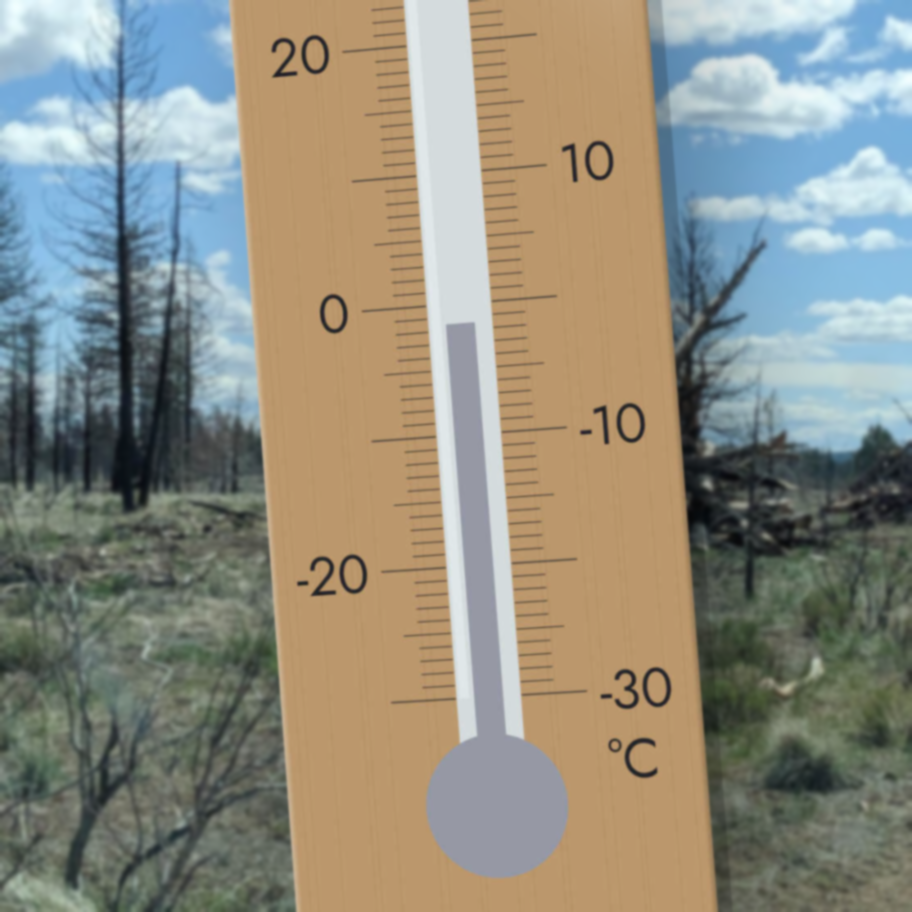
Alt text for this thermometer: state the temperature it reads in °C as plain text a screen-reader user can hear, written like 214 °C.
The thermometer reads -1.5 °C
